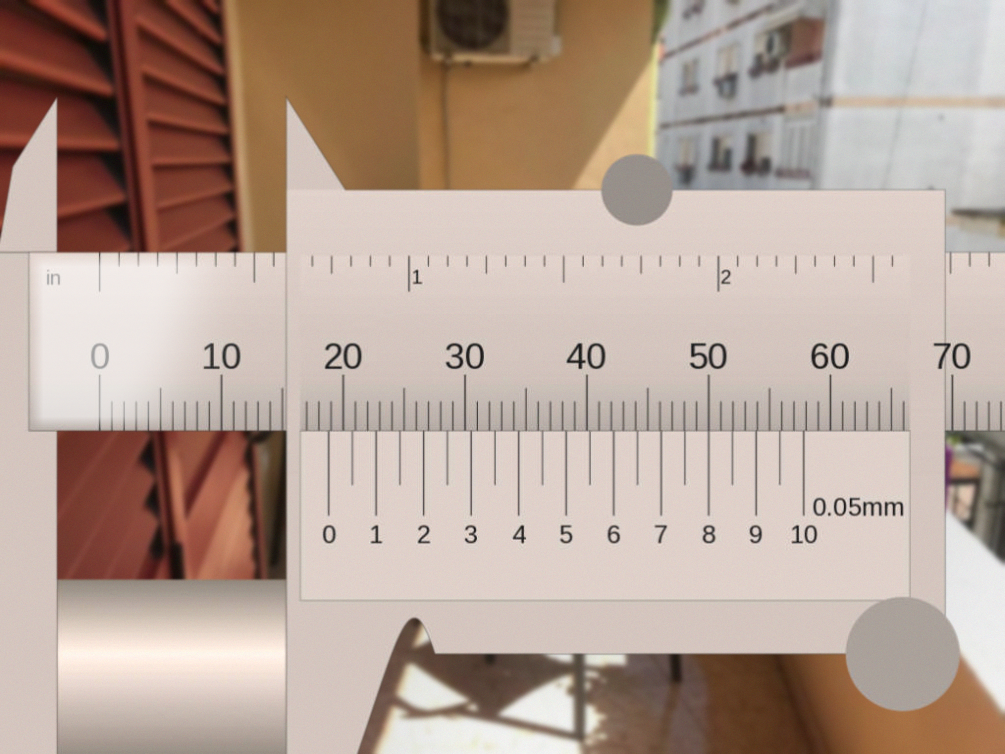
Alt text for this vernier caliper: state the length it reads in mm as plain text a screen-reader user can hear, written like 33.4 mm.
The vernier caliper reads 18.8 mm
